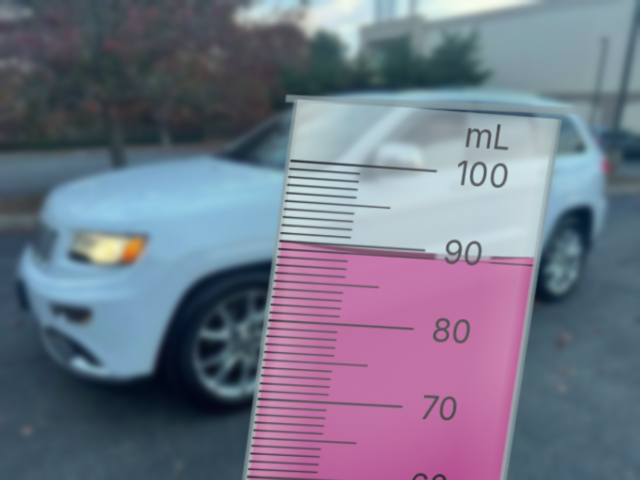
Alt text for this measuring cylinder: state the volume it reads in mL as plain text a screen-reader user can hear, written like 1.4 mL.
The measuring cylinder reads 89 mL
